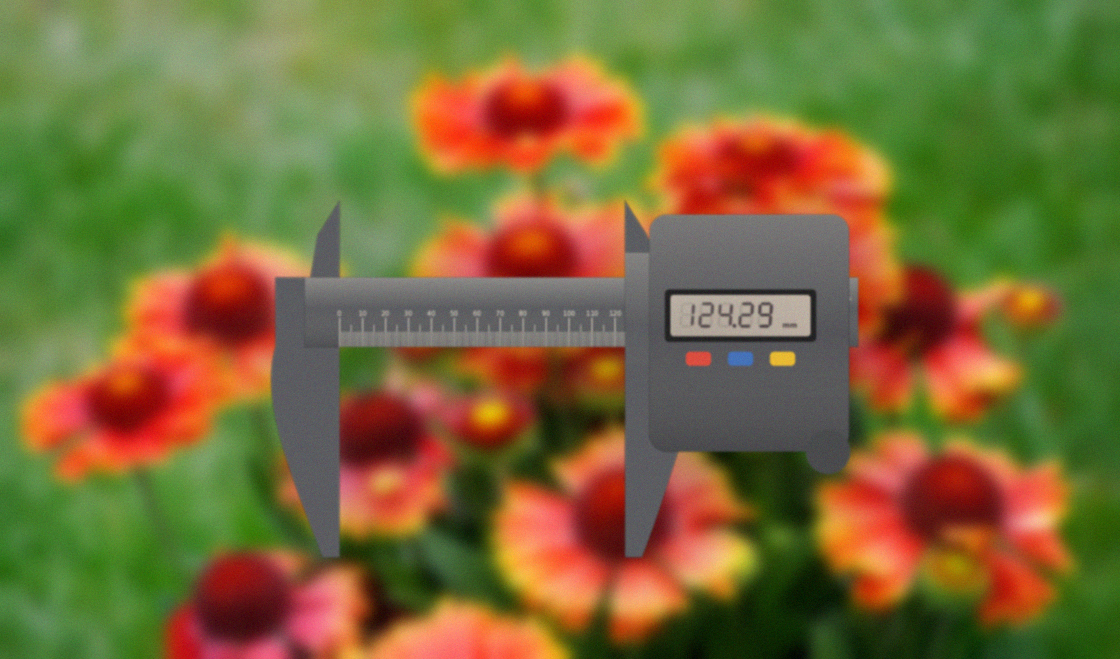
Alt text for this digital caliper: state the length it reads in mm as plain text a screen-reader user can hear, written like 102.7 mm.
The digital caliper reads 124.29 mm
